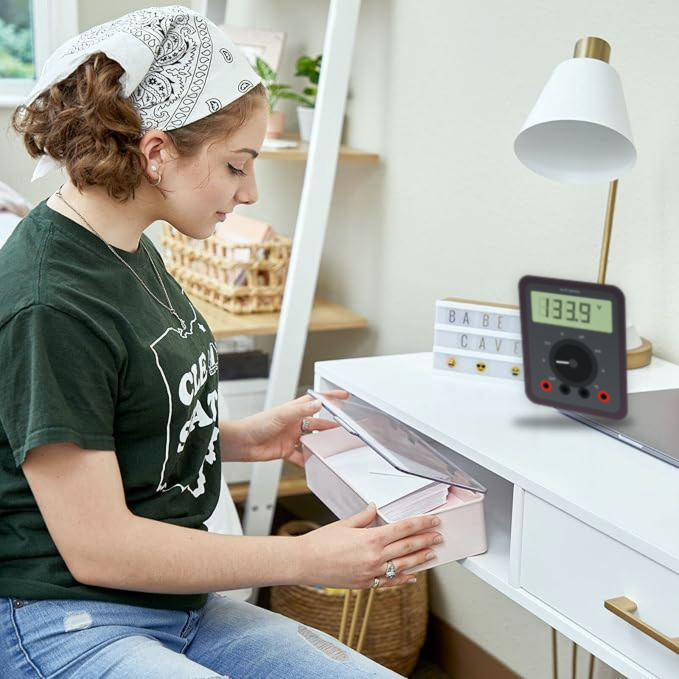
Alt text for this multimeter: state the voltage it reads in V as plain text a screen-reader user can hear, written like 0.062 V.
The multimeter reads 133.9 V
